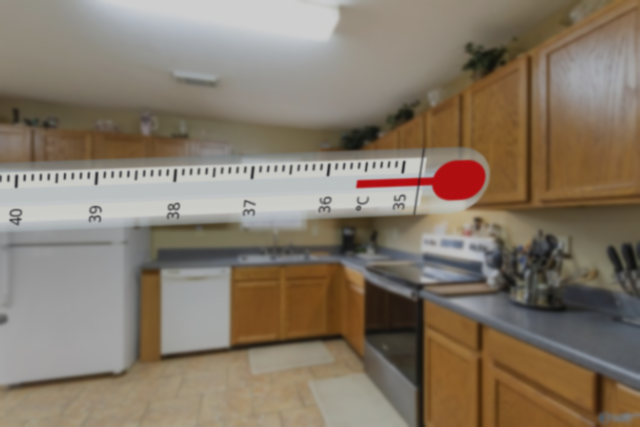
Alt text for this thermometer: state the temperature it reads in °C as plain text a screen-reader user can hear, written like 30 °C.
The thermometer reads 35.6 °C
